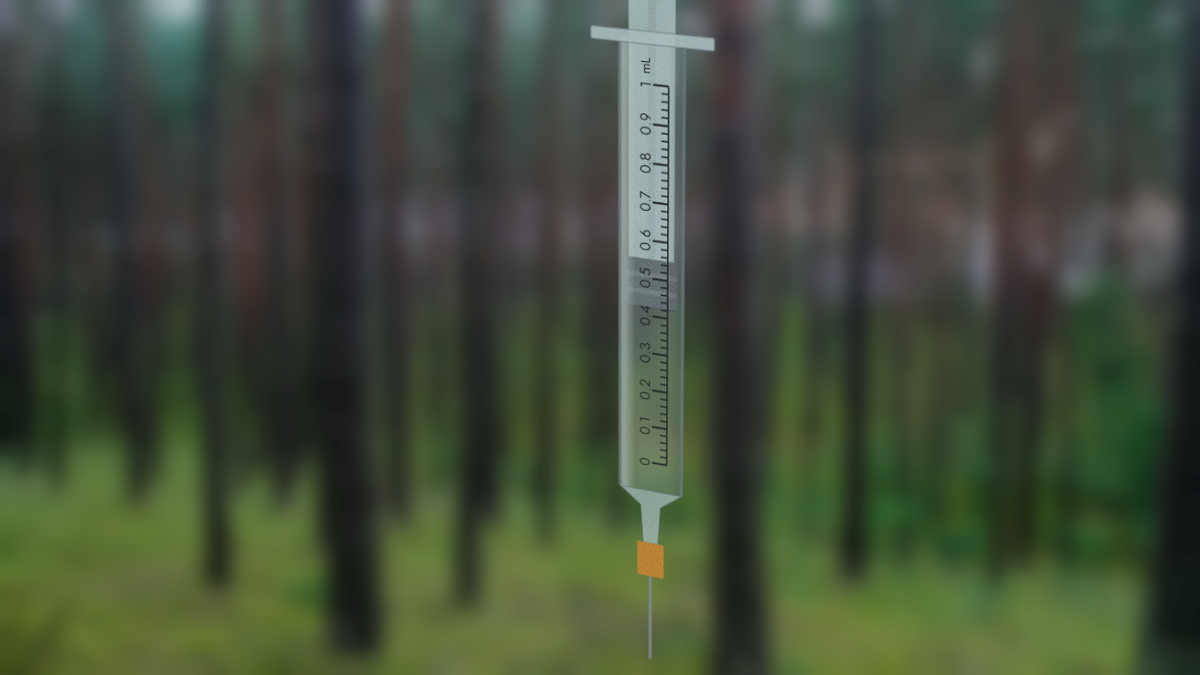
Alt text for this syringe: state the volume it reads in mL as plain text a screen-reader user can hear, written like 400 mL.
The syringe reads 0.42 mL
